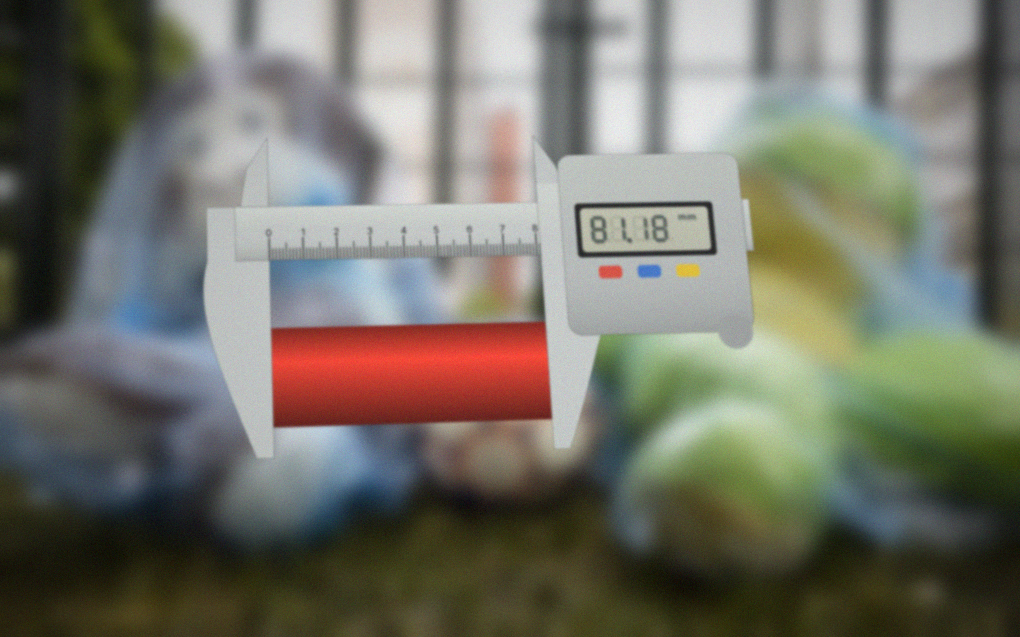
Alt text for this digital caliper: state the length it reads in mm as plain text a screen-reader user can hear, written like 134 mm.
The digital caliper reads 81.18 mm
